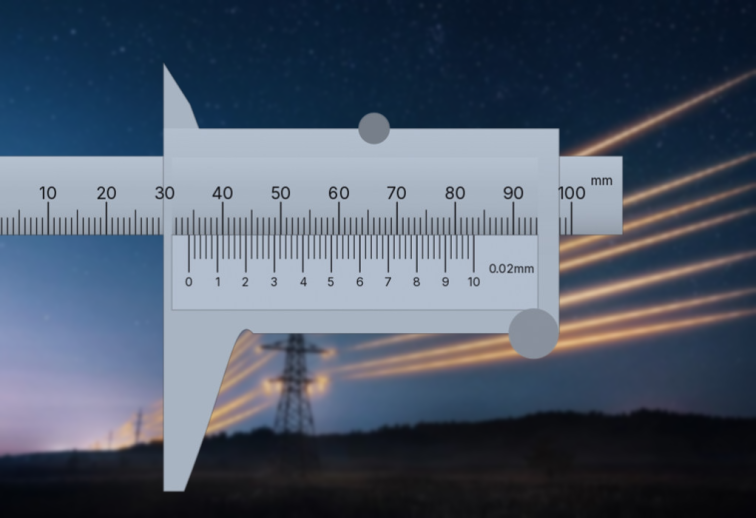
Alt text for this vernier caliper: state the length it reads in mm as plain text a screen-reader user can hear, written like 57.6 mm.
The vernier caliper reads 34.2 mm
